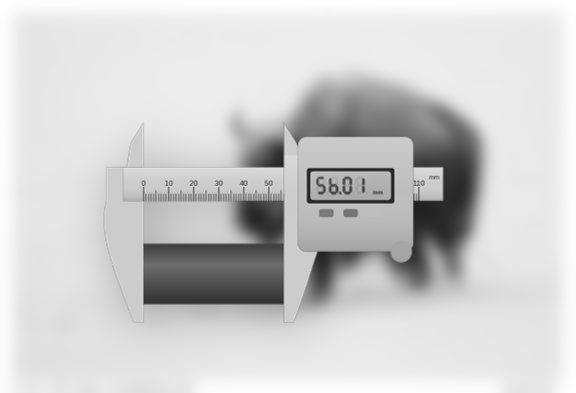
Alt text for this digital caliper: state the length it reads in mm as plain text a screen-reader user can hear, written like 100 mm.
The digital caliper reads 56.01 mm
